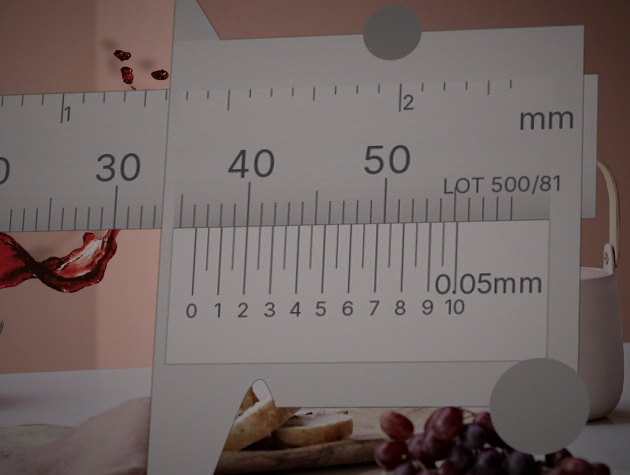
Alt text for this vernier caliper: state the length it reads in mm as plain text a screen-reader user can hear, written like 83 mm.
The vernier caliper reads 36.2 mm
